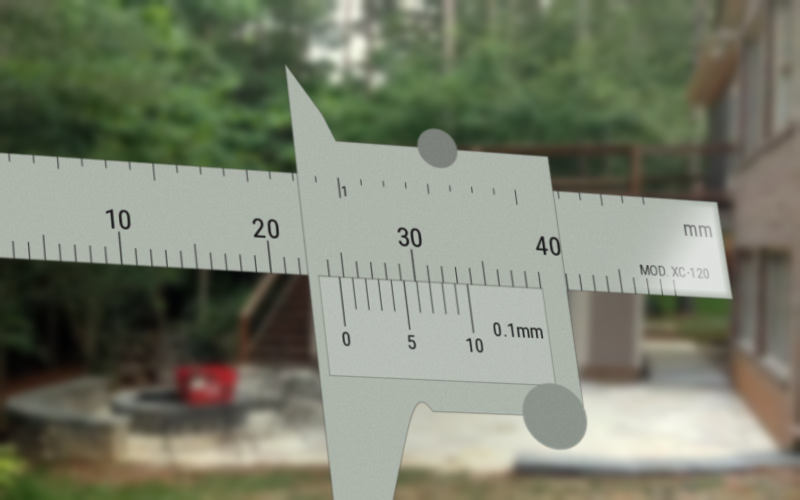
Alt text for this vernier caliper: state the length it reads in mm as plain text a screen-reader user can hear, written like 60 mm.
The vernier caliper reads 24.7 mm
